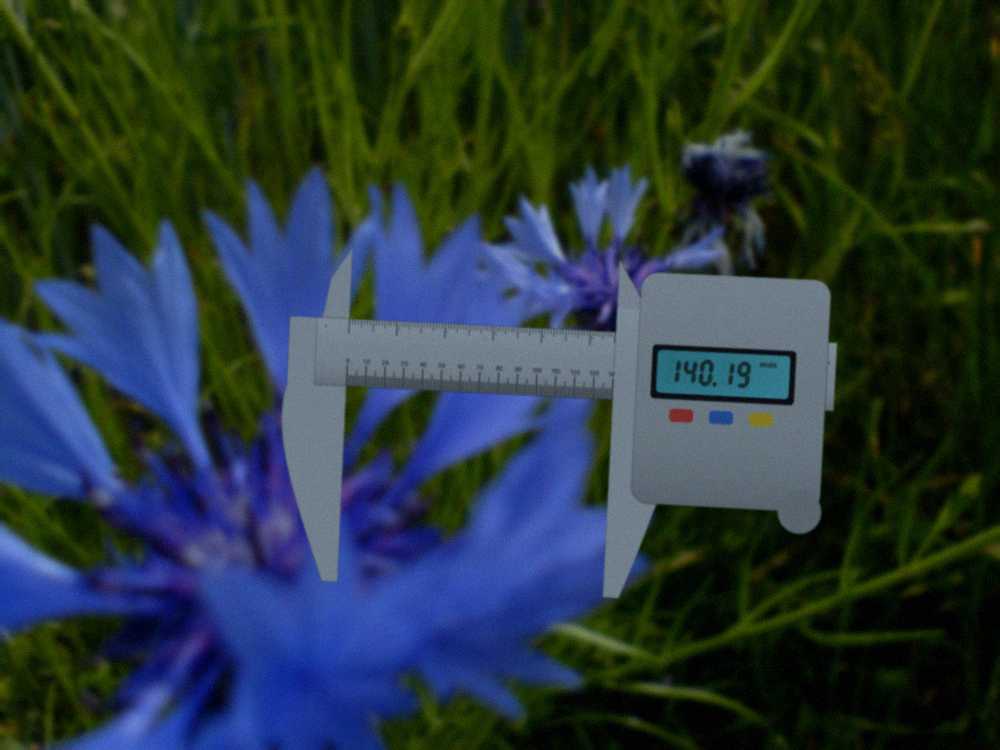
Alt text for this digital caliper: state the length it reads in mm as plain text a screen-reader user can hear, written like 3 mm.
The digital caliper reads 140.19 mm
